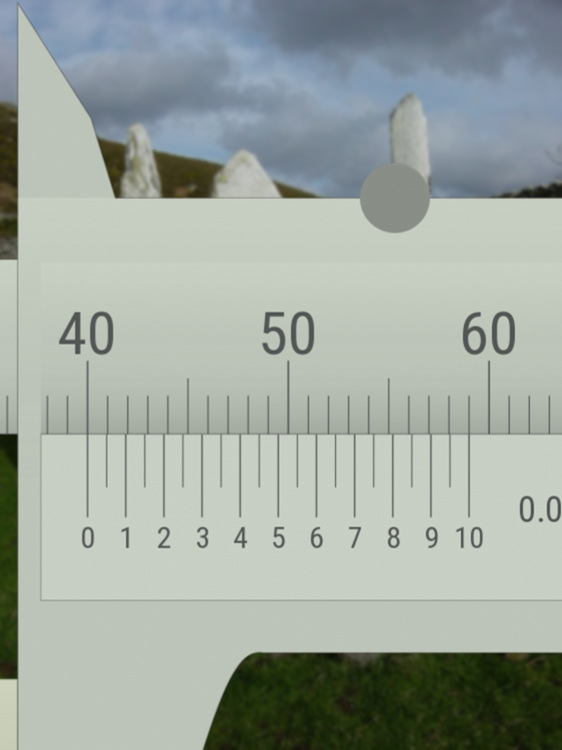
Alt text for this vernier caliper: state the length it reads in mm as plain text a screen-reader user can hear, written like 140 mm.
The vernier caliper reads 40.0 mm
